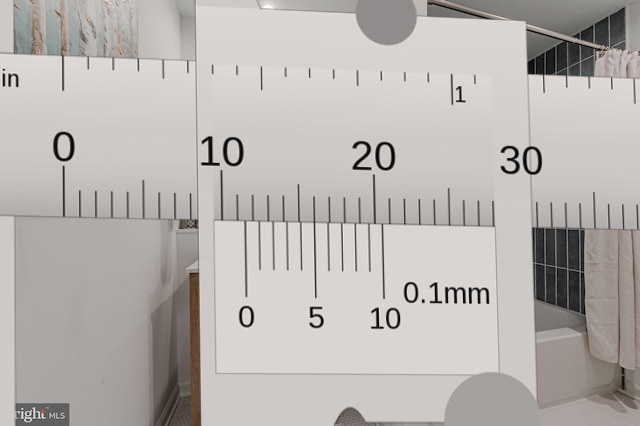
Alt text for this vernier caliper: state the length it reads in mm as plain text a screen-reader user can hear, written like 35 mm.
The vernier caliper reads 11.5 mm
